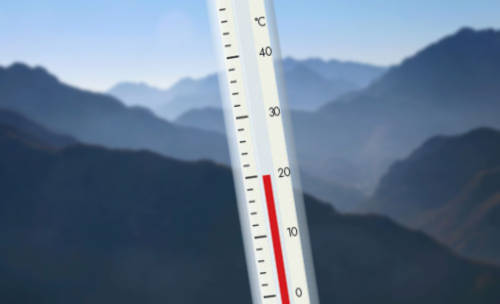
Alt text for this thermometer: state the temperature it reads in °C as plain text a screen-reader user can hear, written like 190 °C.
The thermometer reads 20 °C
